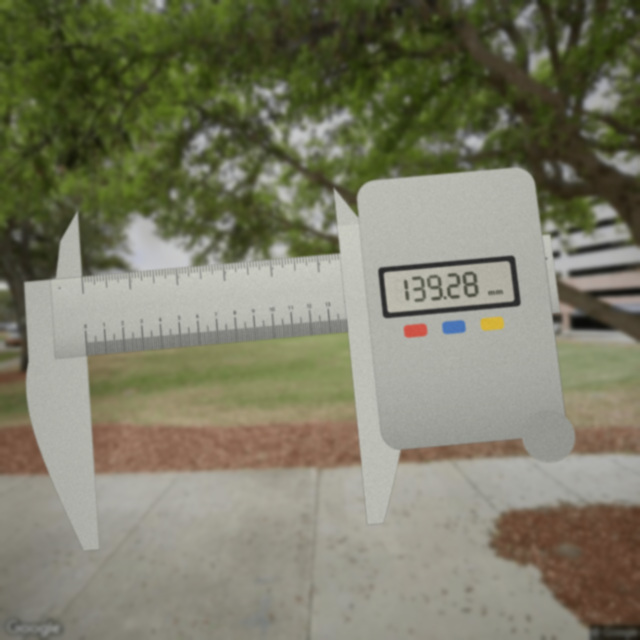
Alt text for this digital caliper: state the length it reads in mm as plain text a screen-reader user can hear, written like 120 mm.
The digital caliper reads 139.28 mm
